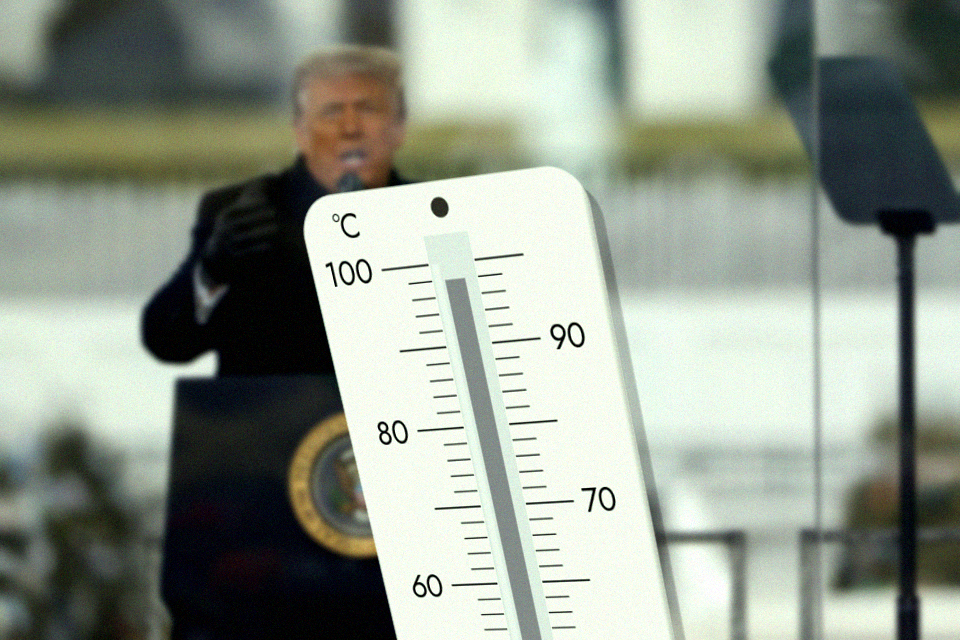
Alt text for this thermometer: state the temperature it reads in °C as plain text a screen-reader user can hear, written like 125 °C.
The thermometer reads 98 °C
